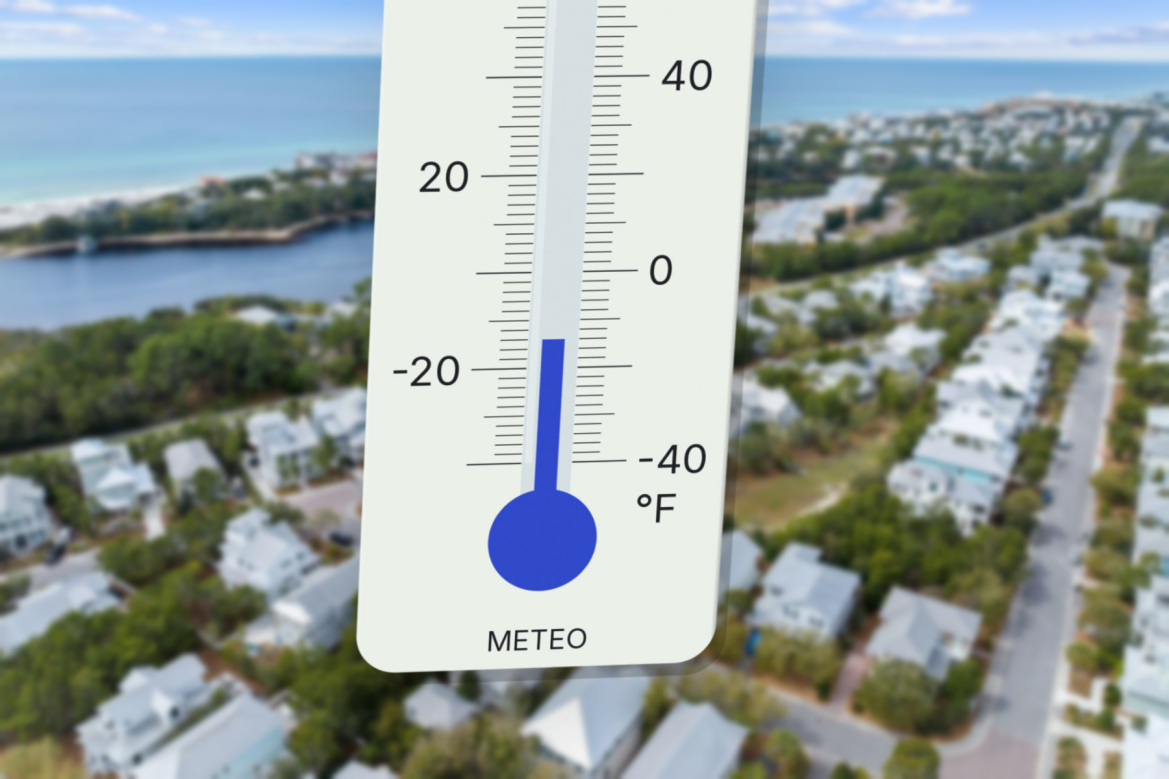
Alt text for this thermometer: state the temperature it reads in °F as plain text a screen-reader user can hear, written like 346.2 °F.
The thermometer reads -14 °F
